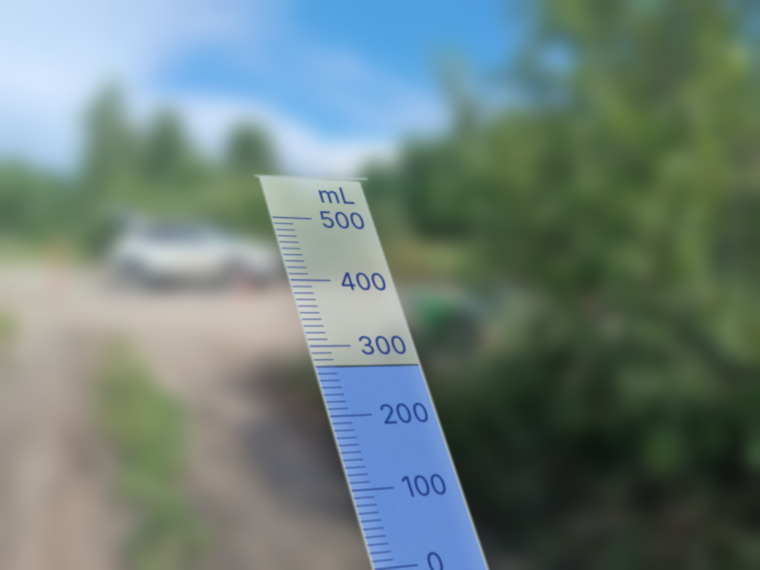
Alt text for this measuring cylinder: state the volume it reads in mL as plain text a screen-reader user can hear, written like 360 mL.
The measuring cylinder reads 270 mL
